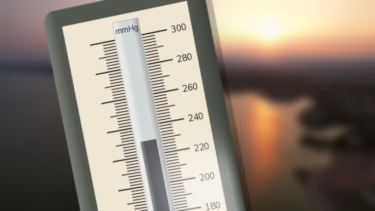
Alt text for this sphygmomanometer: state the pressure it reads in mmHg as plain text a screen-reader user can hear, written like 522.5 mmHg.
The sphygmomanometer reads 230 mmHg
